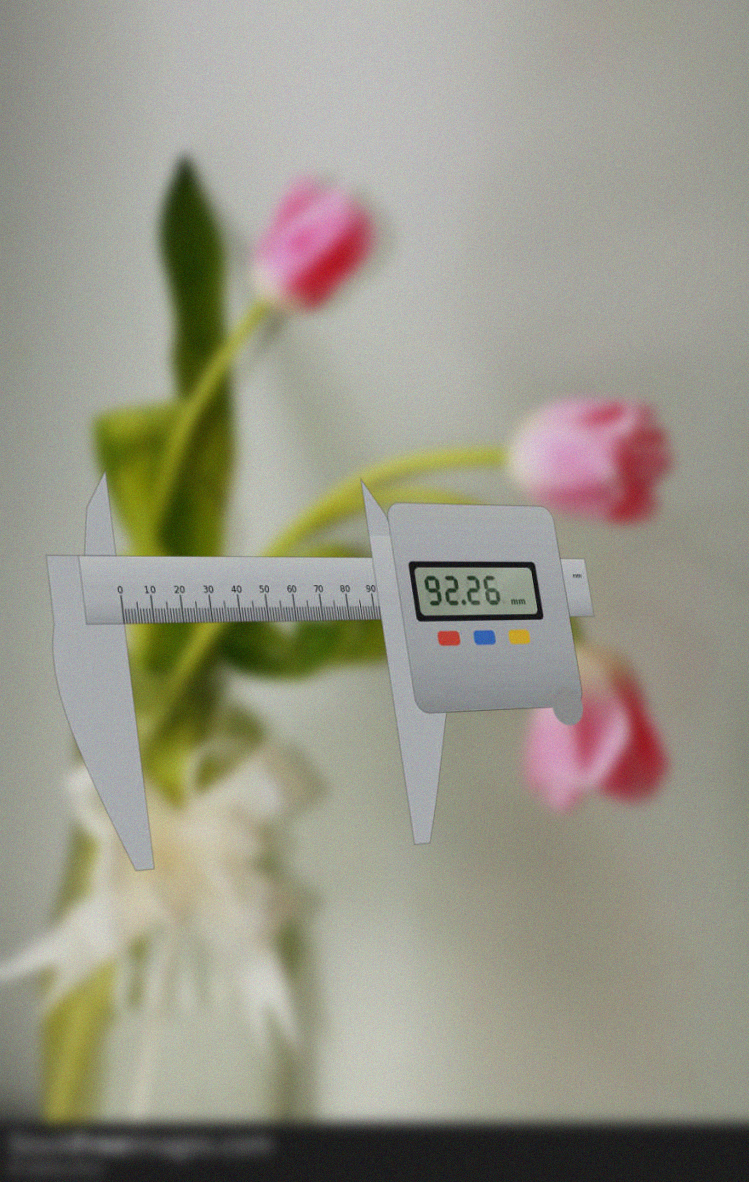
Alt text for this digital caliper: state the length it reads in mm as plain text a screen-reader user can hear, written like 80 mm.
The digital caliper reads 92.26 mm
